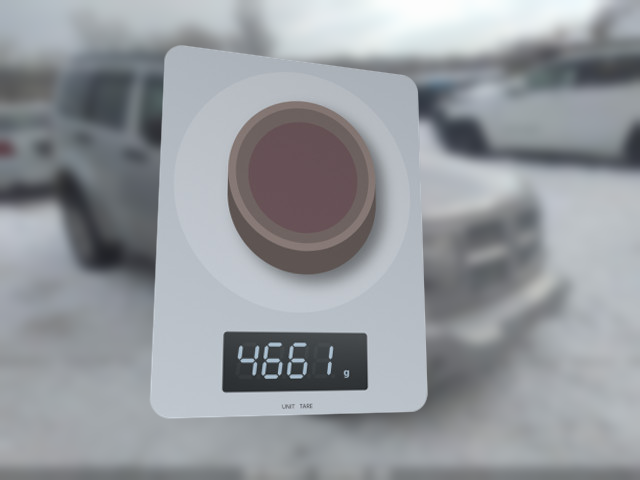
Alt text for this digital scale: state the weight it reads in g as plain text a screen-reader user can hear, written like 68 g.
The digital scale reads 4661 g
